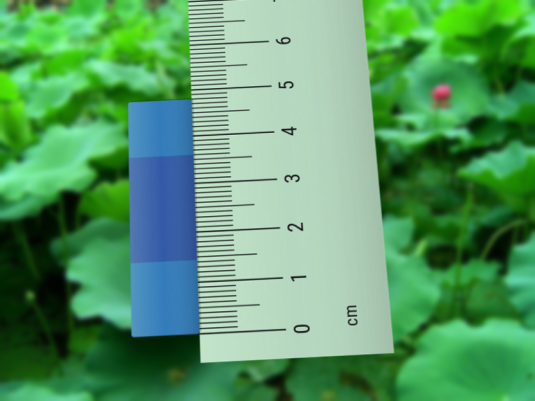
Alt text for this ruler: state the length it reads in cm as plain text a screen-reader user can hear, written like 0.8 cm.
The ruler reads 4.8 cm
